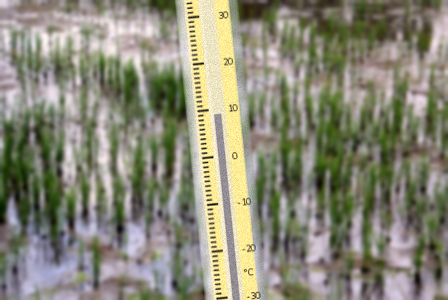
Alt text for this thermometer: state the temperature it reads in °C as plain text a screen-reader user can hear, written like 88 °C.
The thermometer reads 9 °C
